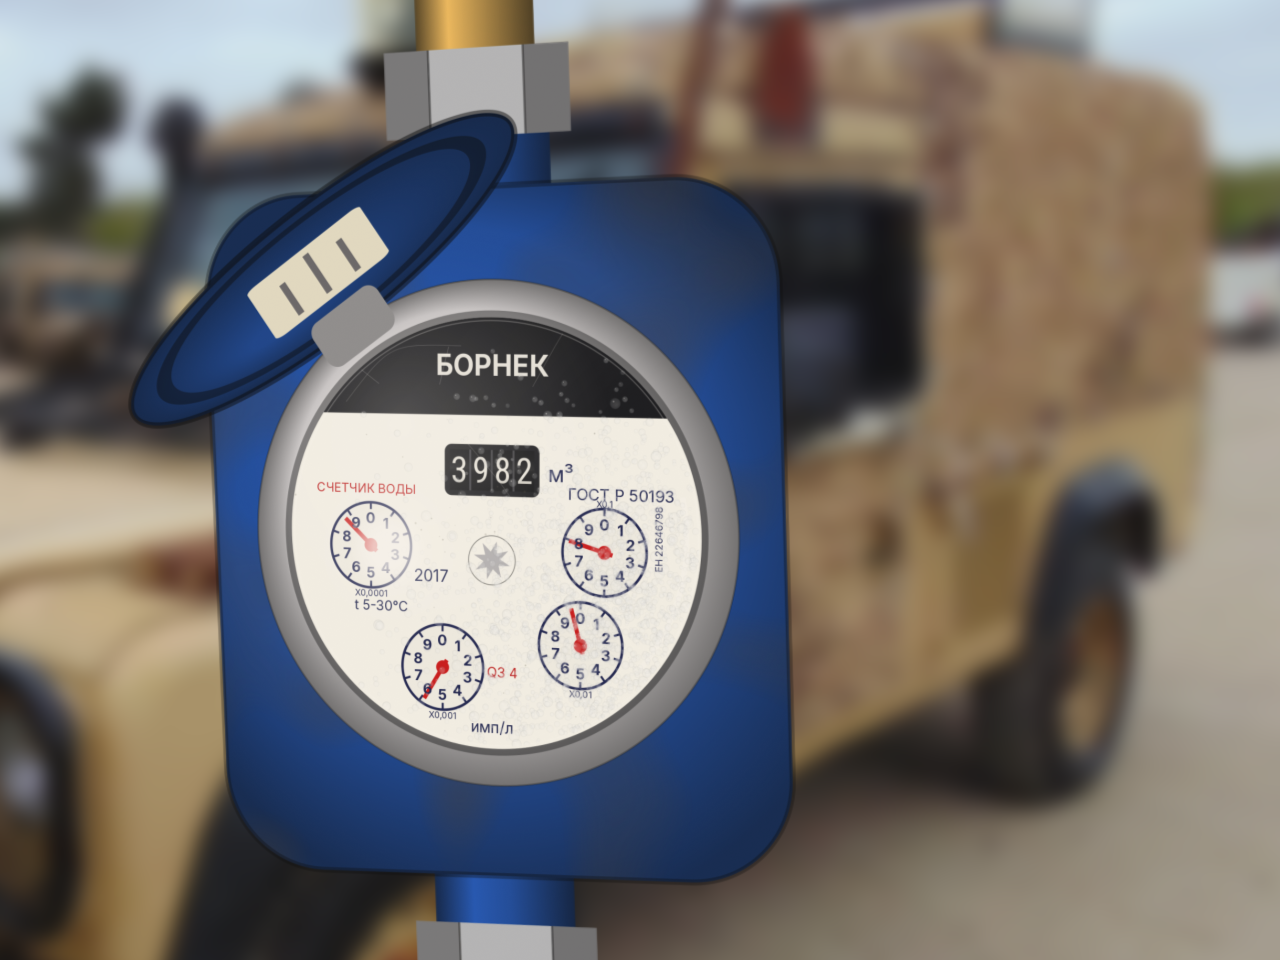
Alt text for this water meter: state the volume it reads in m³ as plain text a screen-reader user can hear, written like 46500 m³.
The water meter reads 3982.7958 m³
